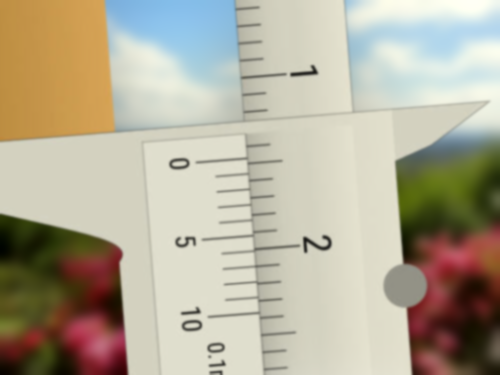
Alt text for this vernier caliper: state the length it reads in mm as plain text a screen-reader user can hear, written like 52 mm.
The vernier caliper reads 14.7 mm
